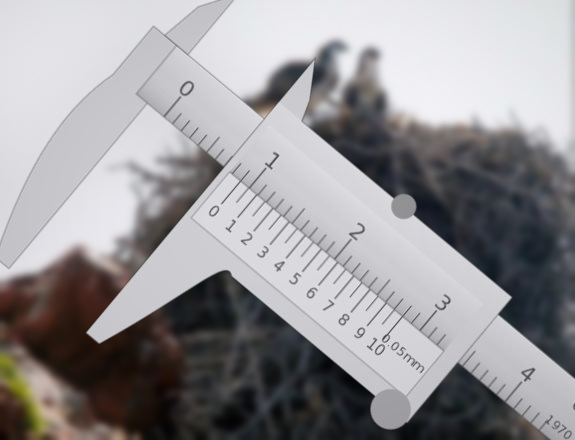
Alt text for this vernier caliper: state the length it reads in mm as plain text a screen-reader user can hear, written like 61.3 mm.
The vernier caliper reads 9.0 mm
